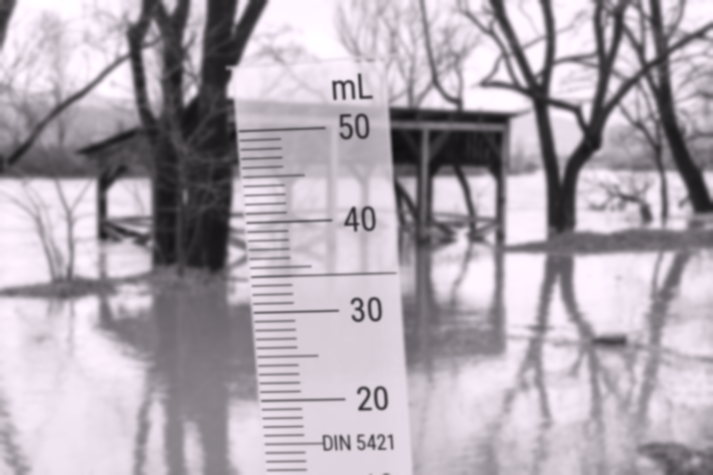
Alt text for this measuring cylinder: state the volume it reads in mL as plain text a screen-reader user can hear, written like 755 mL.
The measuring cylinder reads 34 mL
